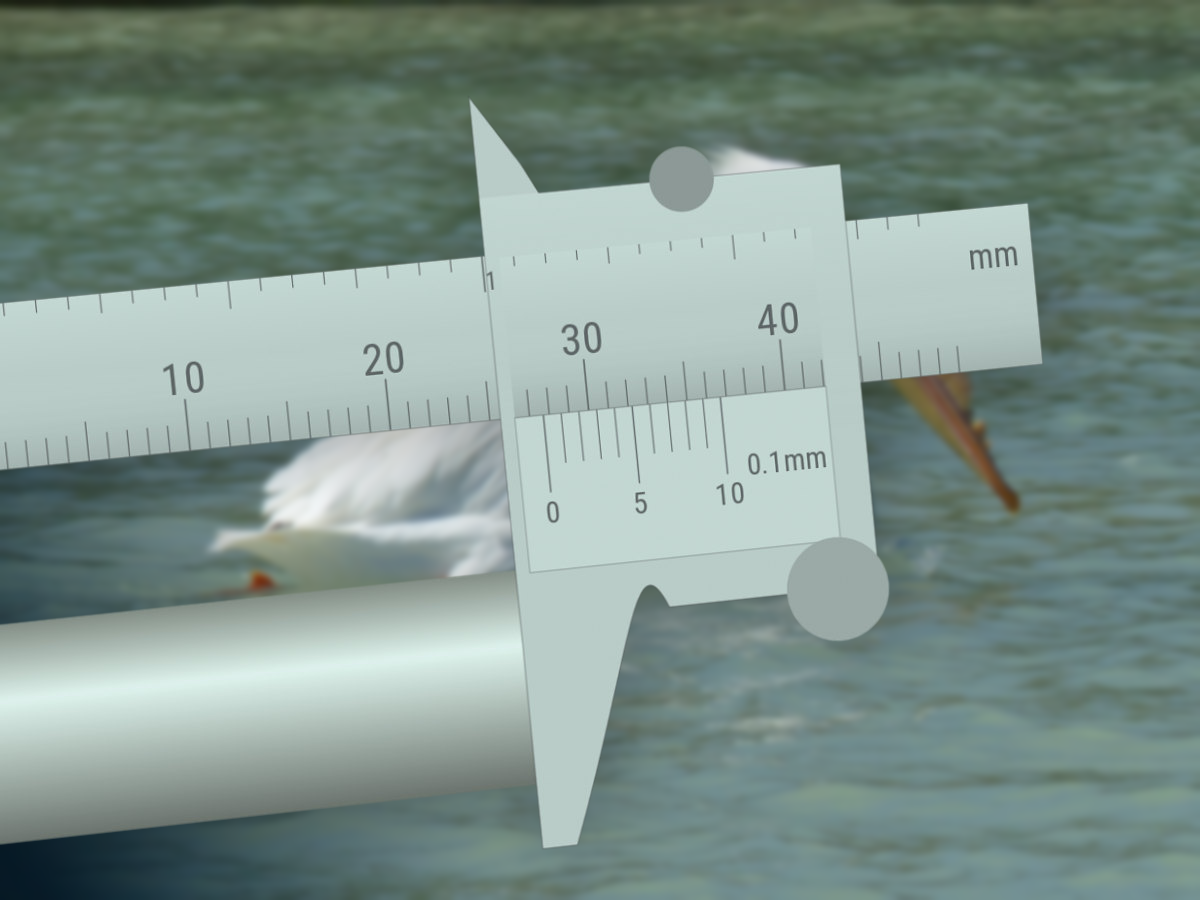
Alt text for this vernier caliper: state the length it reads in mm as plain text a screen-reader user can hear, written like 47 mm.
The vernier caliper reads 27.7 mm
